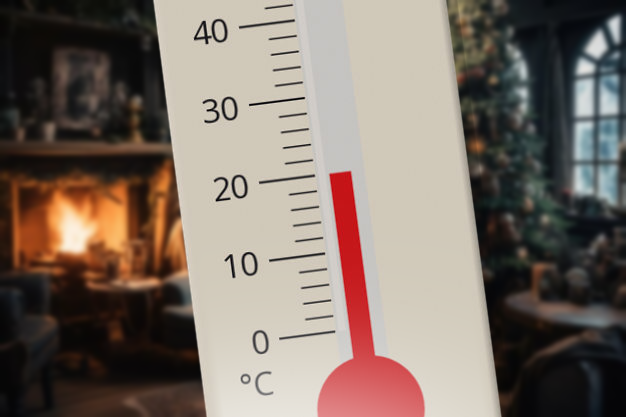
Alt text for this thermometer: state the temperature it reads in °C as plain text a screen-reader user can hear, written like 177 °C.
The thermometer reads 20 °C
